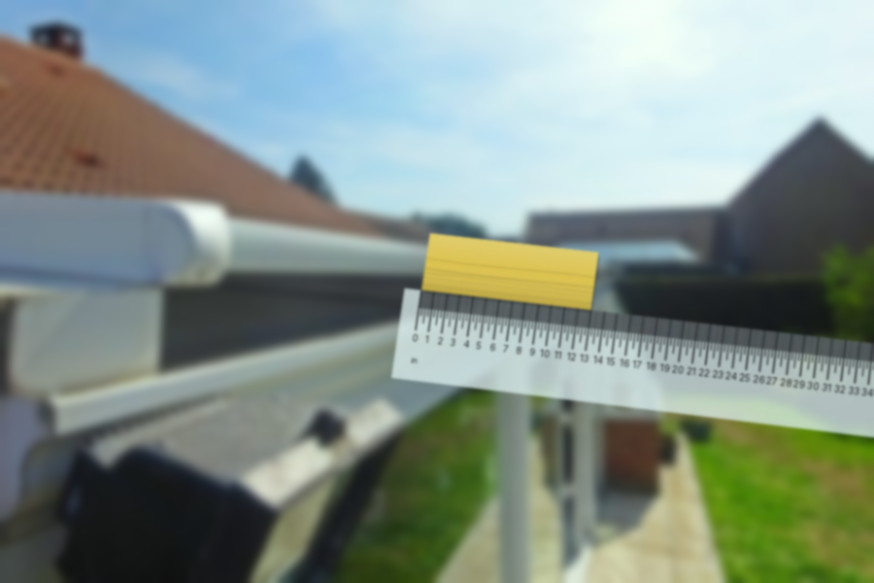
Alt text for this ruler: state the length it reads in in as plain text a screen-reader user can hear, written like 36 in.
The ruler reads 13 in
